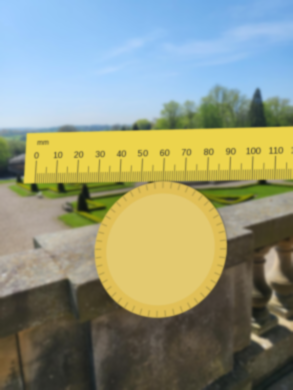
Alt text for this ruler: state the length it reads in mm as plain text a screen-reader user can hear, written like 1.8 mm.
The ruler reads 60 mm
